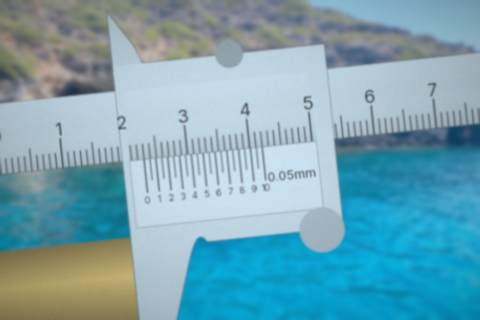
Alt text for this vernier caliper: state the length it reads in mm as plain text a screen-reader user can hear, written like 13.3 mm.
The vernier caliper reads 23.0 mm
